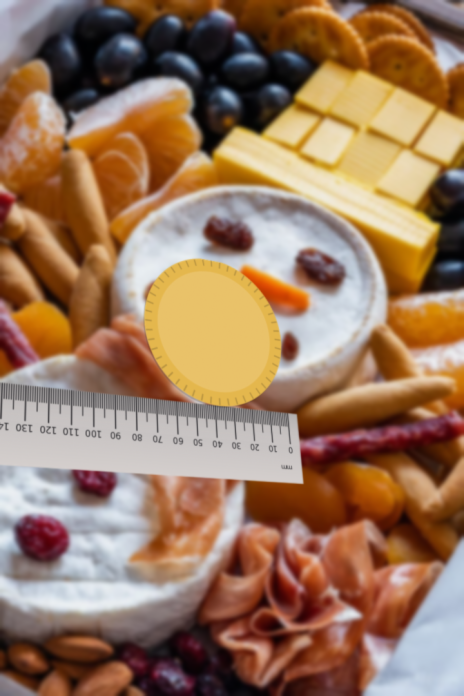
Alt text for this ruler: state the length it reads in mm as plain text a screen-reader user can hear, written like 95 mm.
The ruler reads 75 mm
